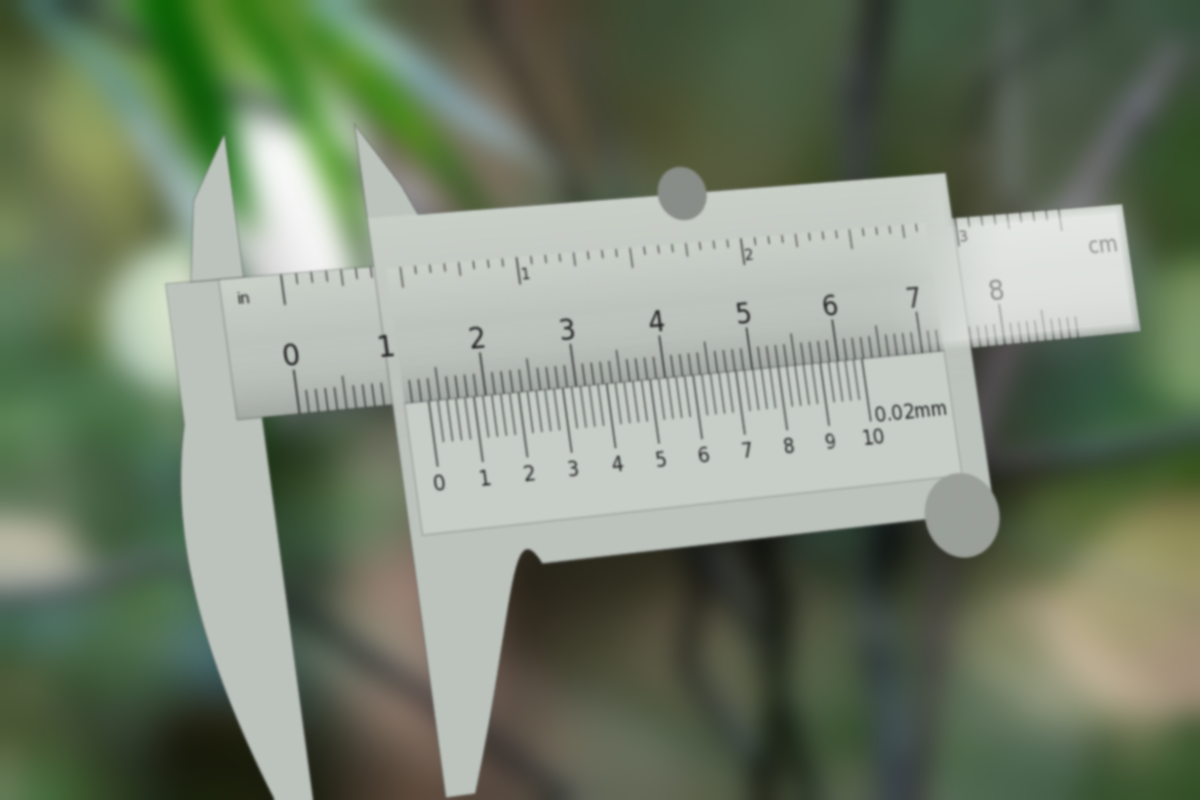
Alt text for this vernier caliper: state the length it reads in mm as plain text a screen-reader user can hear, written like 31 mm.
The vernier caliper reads 13.8 mm
